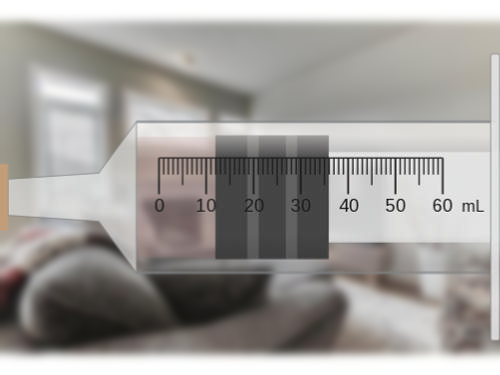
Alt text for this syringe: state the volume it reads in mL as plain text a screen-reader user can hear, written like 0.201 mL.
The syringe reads 12 mL
